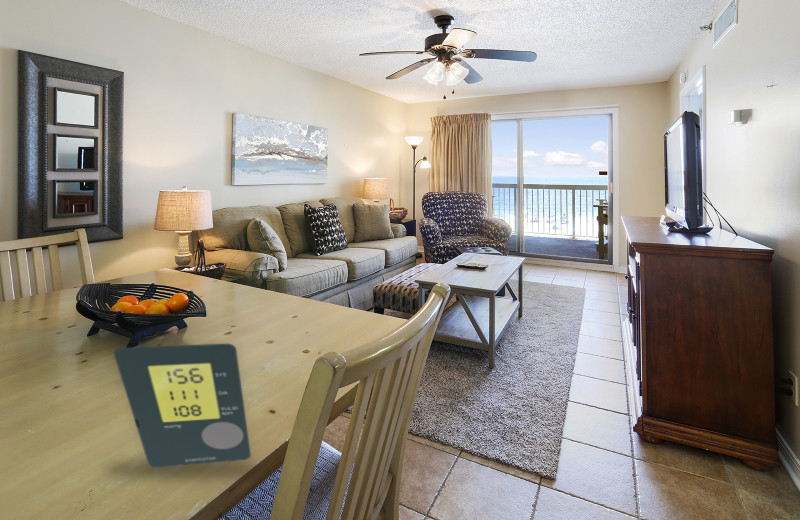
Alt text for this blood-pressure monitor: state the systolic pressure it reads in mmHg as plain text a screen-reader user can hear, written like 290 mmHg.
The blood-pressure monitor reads 156 mmHg
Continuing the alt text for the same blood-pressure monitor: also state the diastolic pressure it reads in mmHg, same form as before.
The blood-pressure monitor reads 111 mmHg
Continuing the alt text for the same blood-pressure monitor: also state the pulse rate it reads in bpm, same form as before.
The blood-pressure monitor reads 108 bpm
